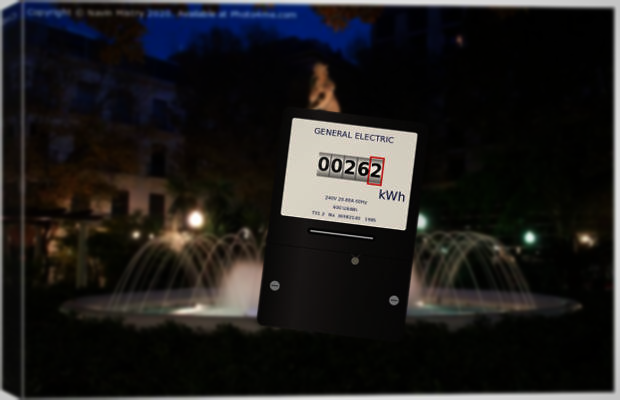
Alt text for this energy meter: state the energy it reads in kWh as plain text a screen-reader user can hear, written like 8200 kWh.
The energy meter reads 26.2 kWh
